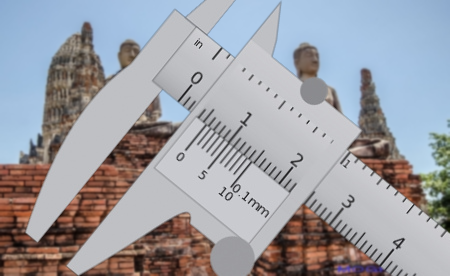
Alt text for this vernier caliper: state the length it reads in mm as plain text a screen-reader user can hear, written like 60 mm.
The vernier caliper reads 5.6 mm
